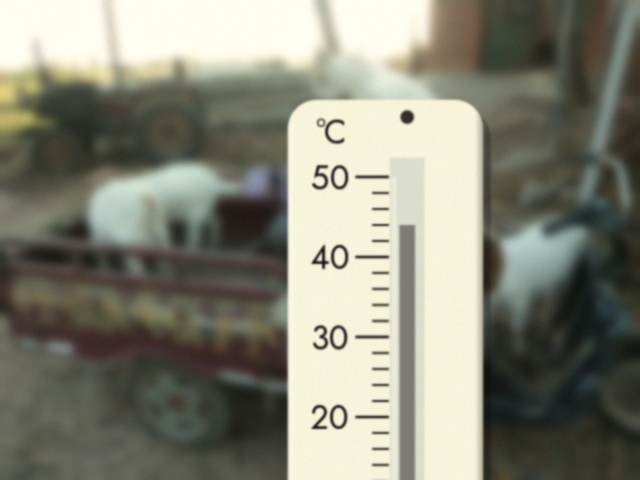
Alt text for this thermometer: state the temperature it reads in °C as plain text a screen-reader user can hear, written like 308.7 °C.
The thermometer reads 44 °C
